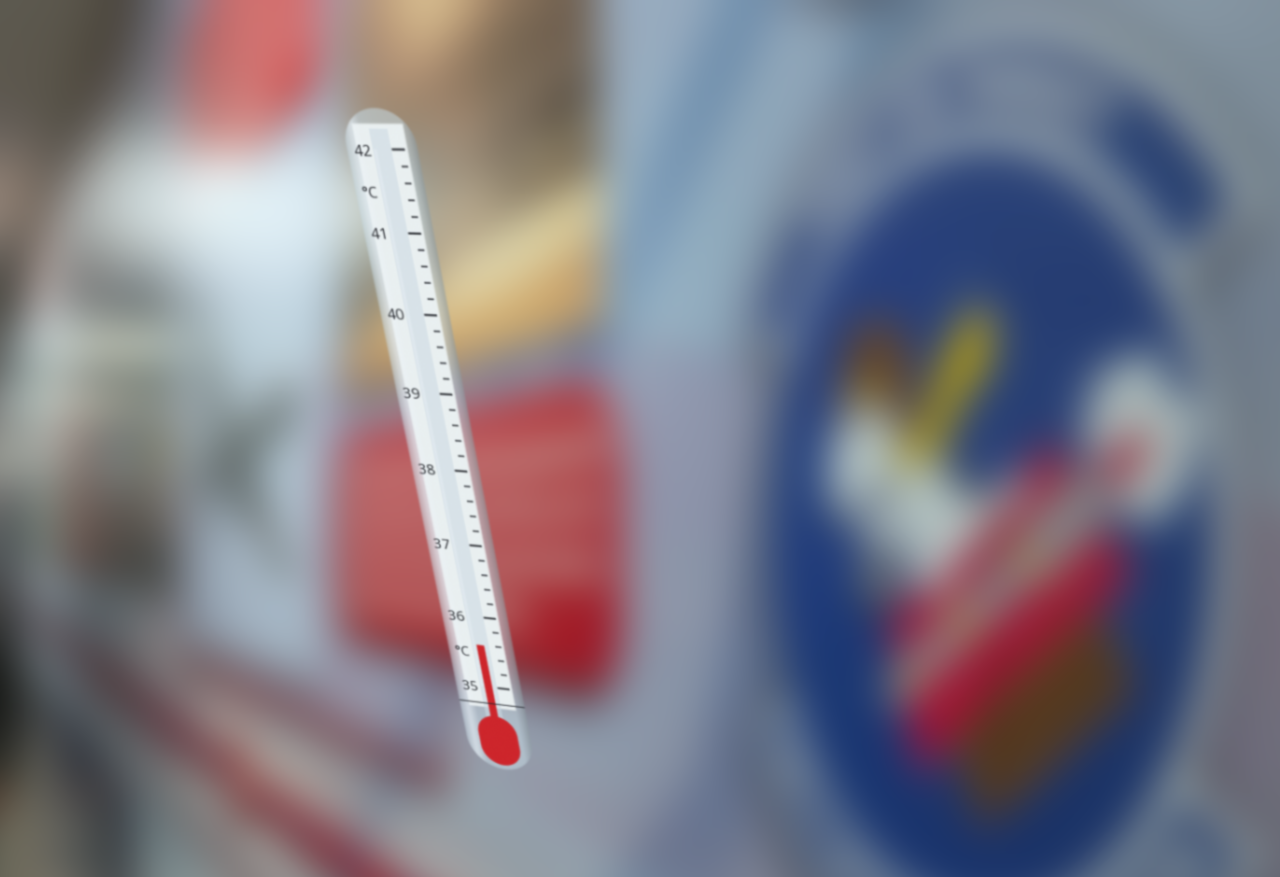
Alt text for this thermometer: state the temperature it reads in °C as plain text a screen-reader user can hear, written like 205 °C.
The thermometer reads 35.6 °C
